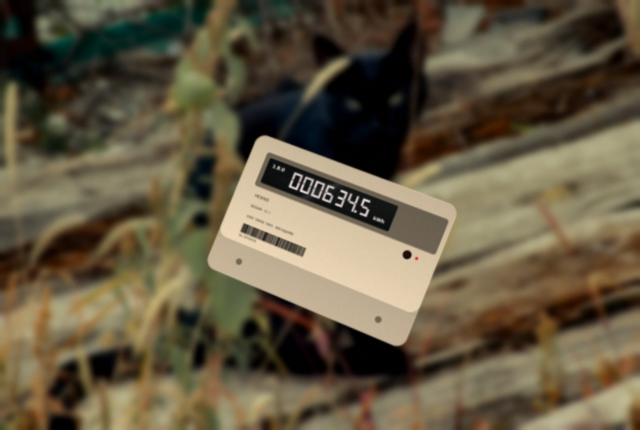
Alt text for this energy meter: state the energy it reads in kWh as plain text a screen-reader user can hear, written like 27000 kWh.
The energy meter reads 634.5 kWh
